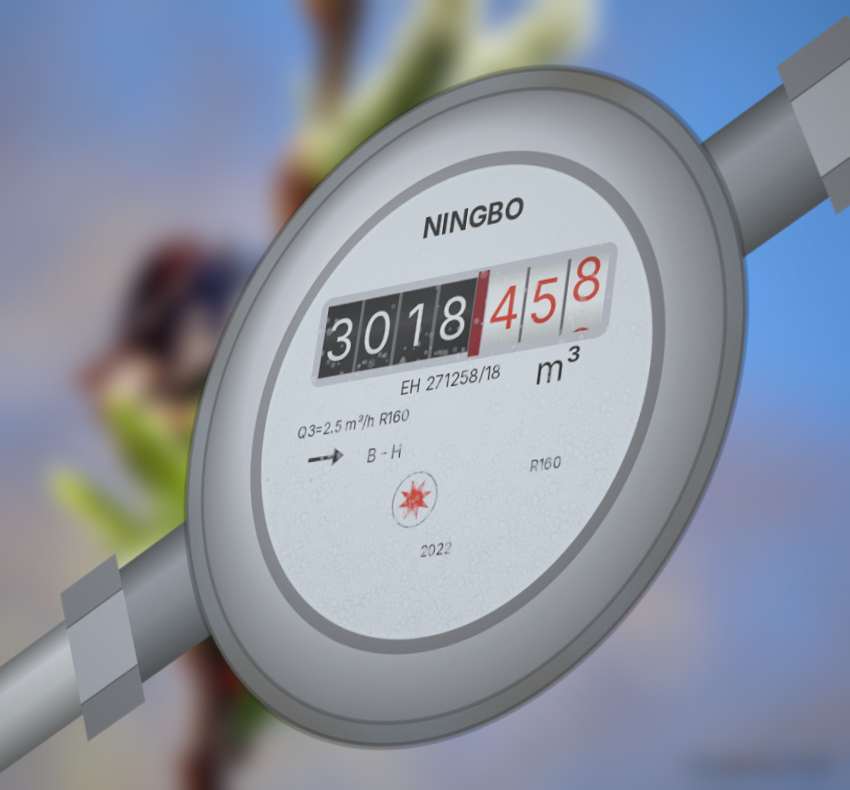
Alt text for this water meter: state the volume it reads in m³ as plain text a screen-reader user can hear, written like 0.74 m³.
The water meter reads 3018.458 m³
